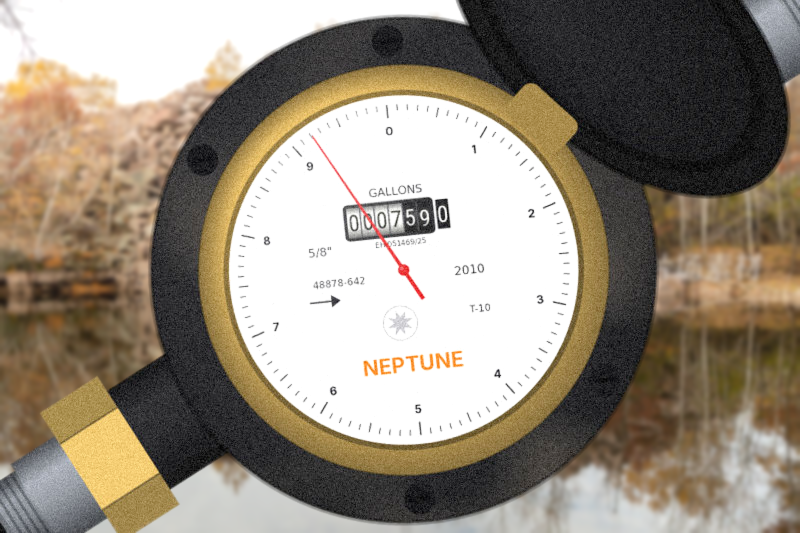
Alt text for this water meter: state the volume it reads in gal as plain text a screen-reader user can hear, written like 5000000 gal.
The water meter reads 7589.2 gal
